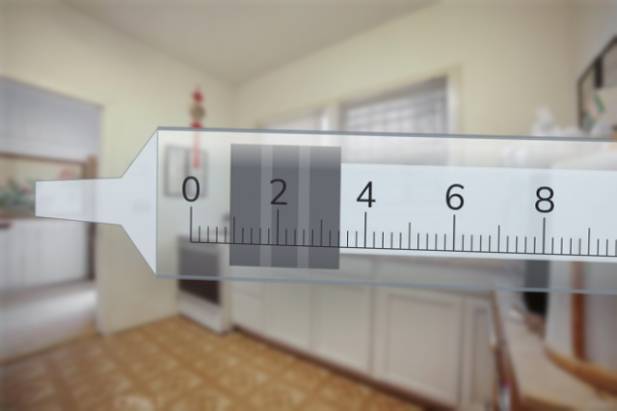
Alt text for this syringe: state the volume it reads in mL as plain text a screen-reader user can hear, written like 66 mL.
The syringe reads 0.9 mL
